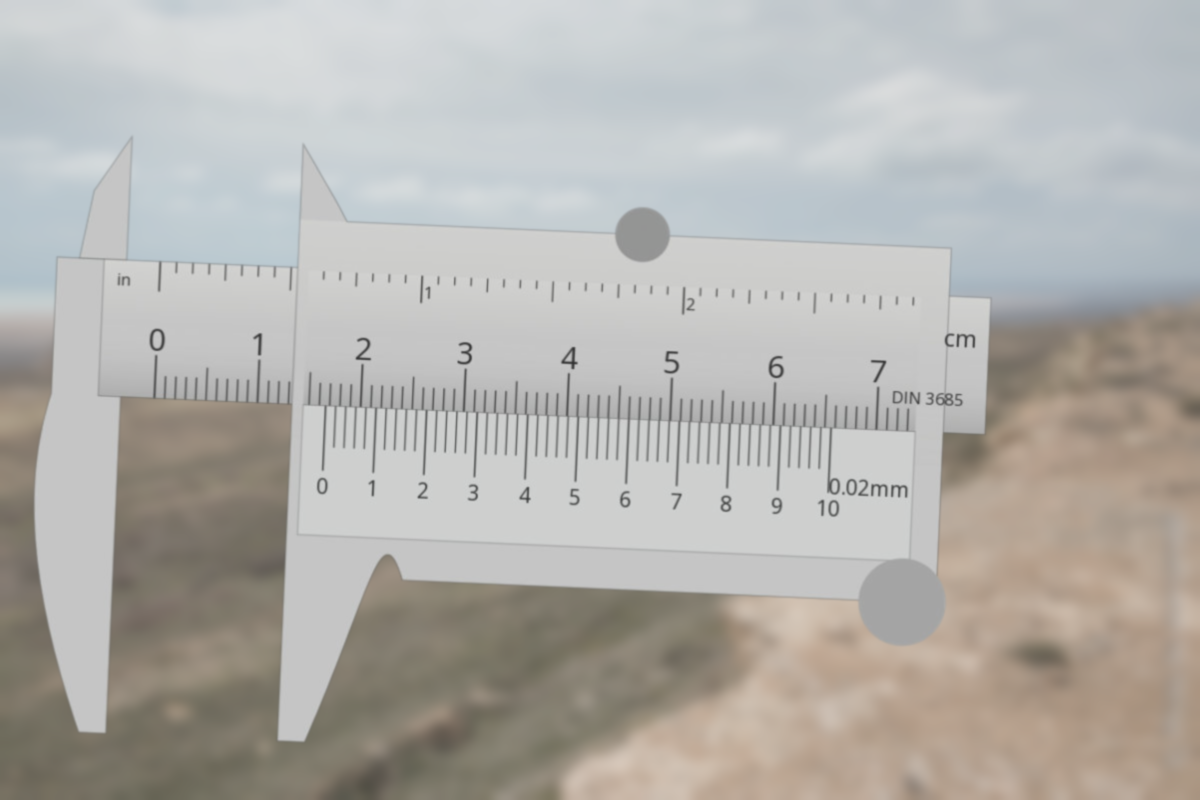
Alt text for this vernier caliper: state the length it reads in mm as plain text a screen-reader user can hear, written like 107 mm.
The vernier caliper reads 16.6 mm
